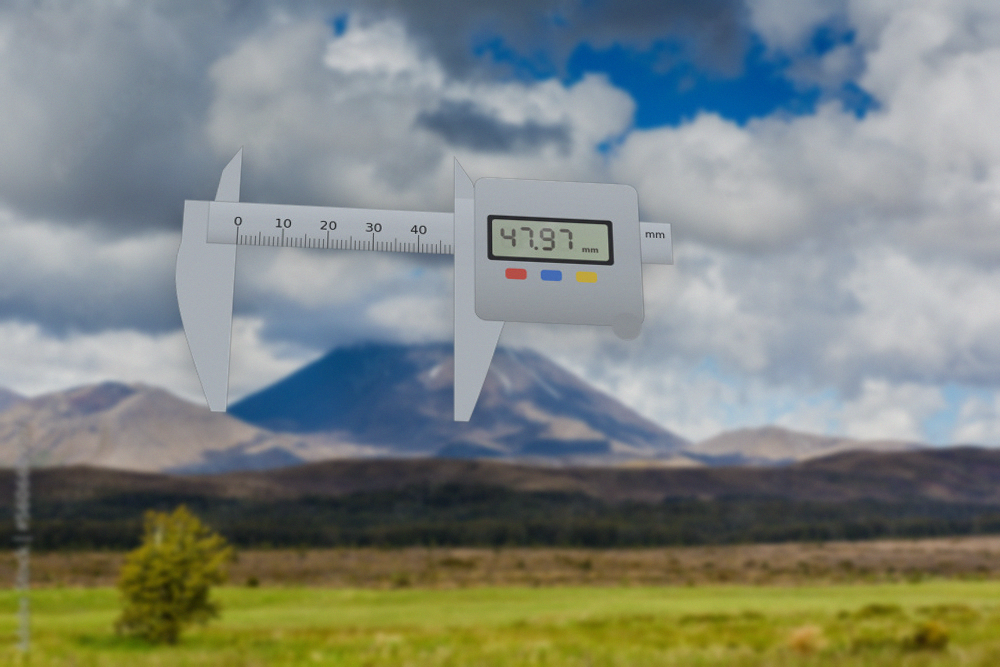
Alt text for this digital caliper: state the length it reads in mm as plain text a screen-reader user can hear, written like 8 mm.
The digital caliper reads 47.97 mm
